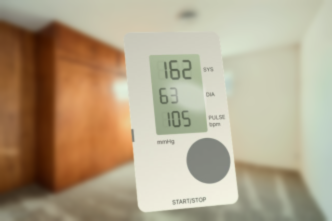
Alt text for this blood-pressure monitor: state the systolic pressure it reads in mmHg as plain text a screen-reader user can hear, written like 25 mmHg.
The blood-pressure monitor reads 162 mmHg
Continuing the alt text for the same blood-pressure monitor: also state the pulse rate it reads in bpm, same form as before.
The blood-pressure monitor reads 105 bpm
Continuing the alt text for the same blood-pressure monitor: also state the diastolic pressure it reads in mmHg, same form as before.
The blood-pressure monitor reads 63 mmHg
